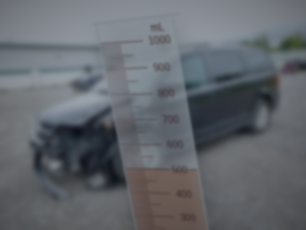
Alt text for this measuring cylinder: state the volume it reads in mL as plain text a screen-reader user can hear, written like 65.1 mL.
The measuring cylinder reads 500 mL
